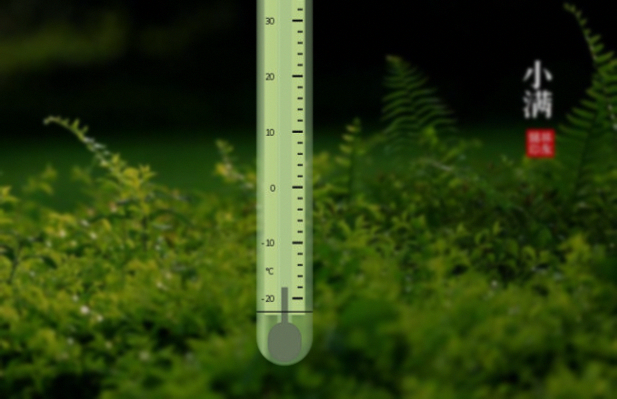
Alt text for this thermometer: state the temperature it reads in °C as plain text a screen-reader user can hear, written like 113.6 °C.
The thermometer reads -18 °C
